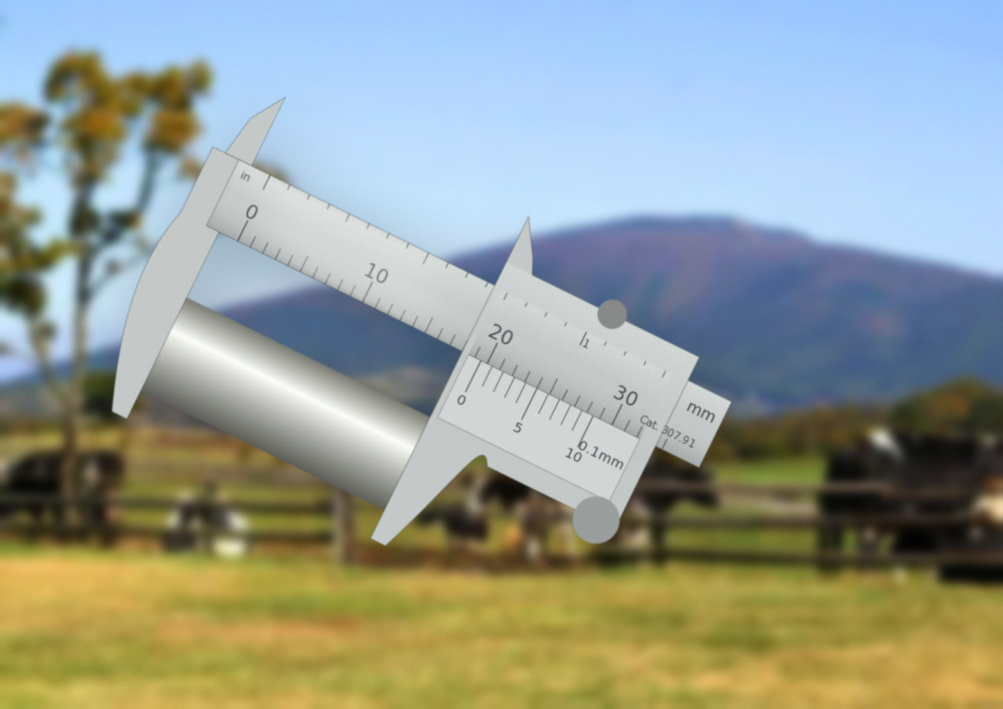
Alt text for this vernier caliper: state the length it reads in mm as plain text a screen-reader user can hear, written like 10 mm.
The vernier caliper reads 19.5 mm
